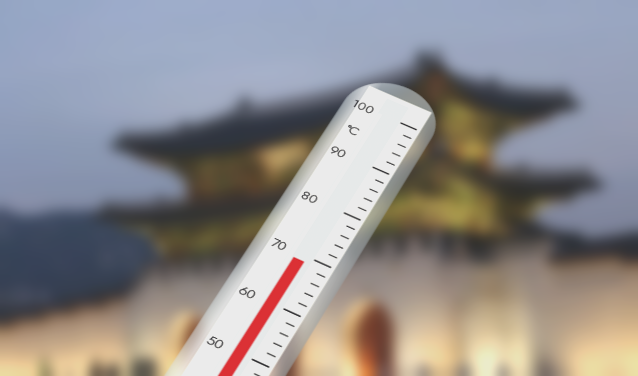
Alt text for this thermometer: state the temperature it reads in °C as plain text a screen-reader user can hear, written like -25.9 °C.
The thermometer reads 69 °C
